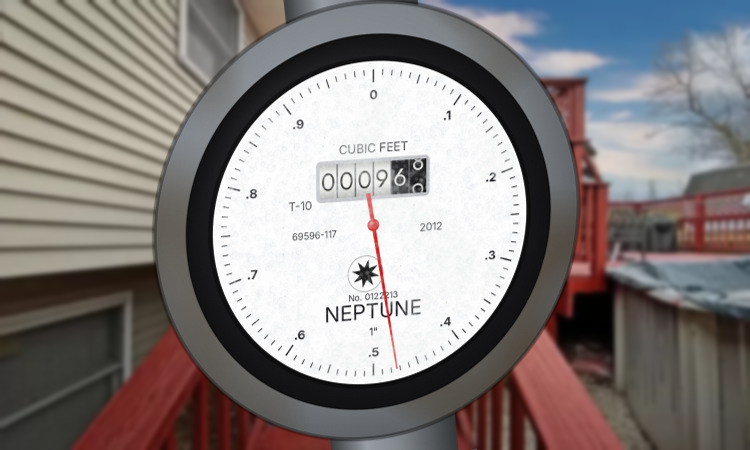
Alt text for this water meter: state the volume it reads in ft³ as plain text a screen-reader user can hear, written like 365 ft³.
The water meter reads 968.47 ft³
